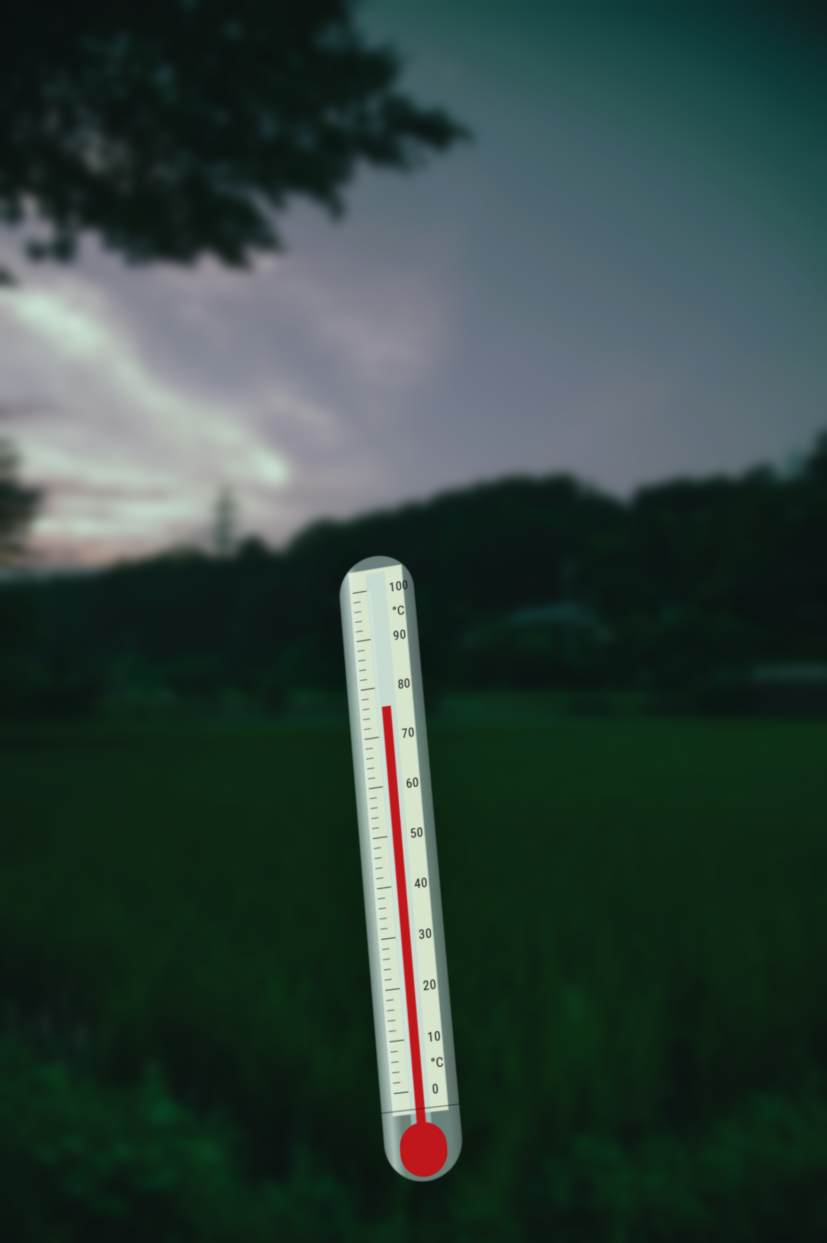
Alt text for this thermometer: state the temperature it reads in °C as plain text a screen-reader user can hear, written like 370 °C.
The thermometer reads 76 °C
